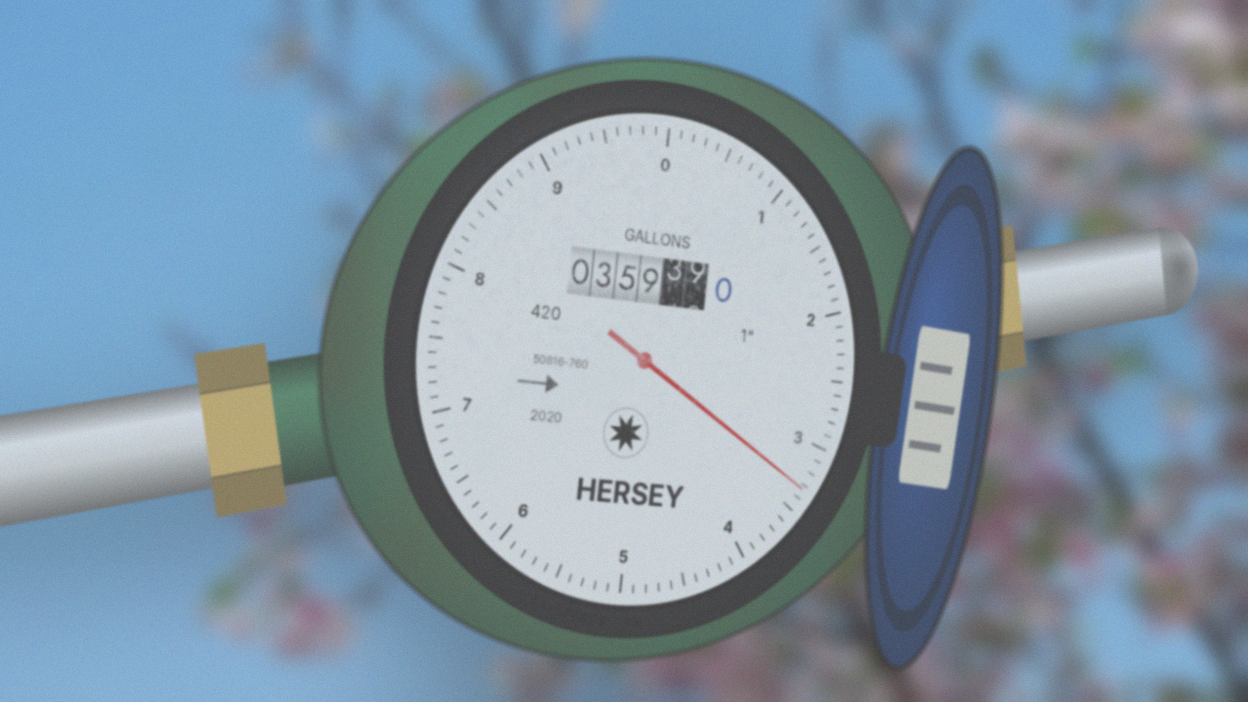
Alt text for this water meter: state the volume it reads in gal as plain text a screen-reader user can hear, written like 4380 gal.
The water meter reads 359393.3 gal
